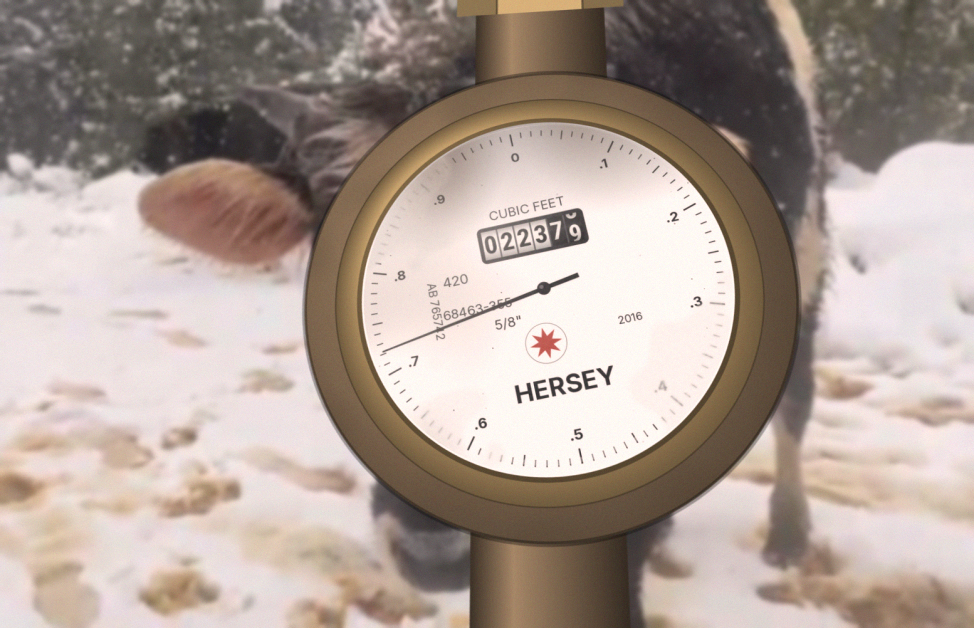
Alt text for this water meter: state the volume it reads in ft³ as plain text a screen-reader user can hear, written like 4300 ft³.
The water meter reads 22378.72 ft³
